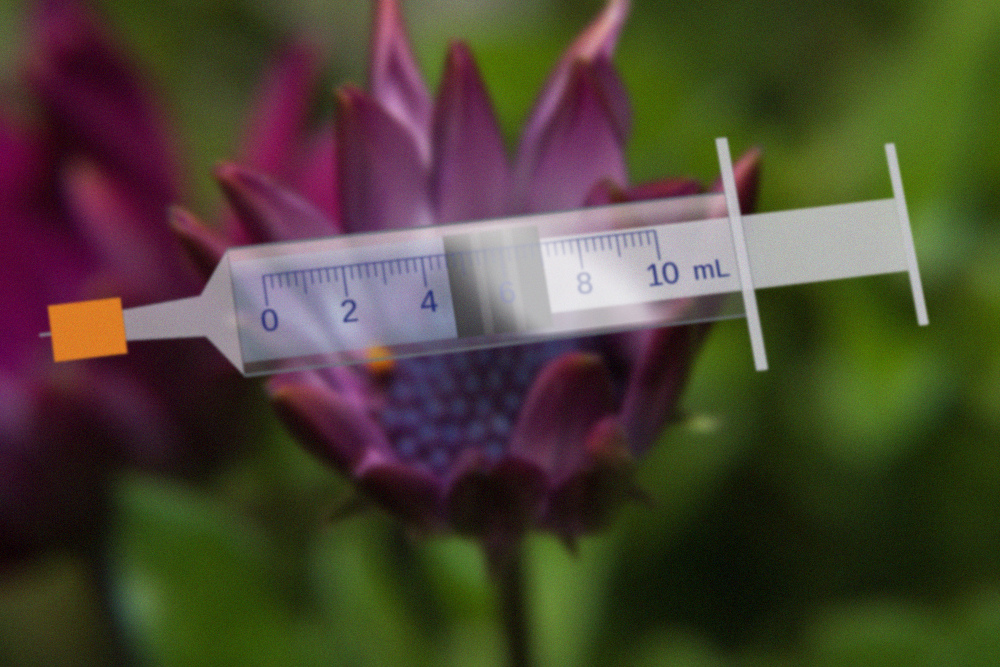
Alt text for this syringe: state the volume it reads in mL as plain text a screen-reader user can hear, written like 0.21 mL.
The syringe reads 4.6 mL
